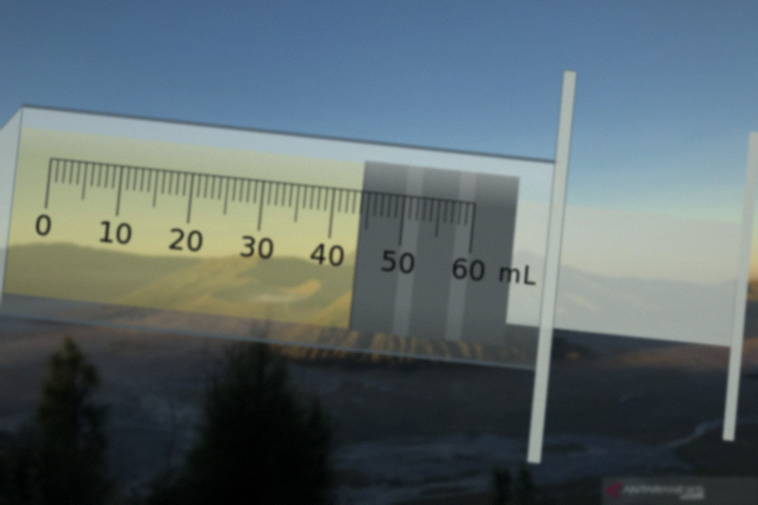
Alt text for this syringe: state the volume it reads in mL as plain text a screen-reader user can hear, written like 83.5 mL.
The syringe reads 44 mL
